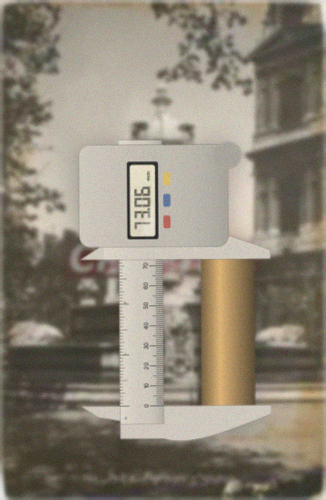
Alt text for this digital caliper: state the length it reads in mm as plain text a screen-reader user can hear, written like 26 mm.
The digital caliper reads 73.06 mm
